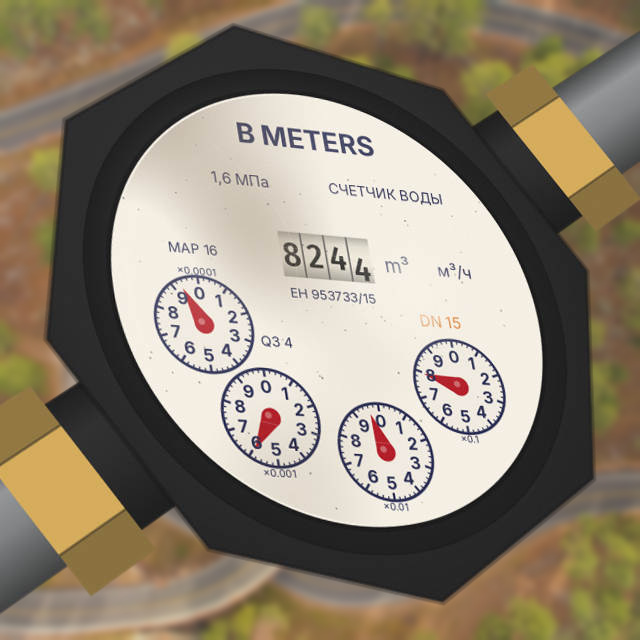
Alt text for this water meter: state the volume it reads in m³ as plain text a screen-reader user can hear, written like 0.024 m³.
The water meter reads 8243.7959 m³
